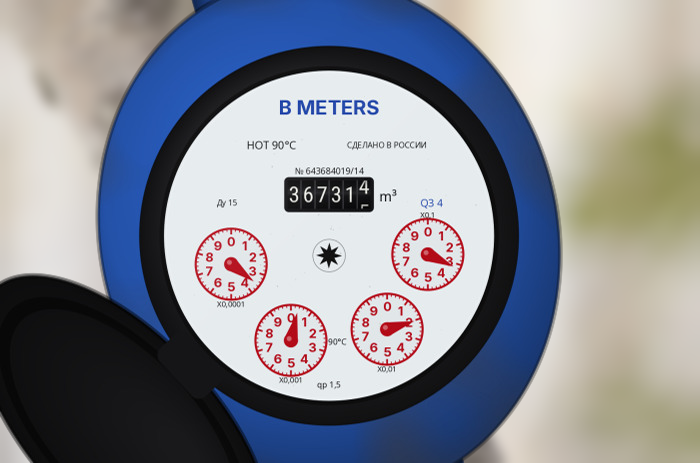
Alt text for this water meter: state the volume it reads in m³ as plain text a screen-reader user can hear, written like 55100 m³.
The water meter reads 367314.3203 m³
